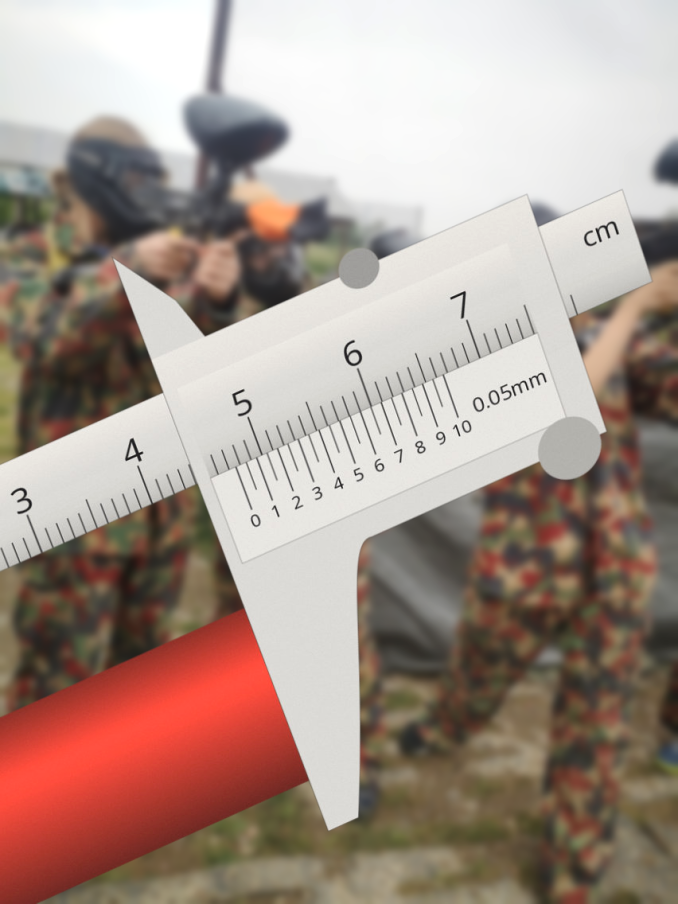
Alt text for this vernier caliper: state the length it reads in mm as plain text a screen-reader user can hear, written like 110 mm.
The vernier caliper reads 47.6 mm
